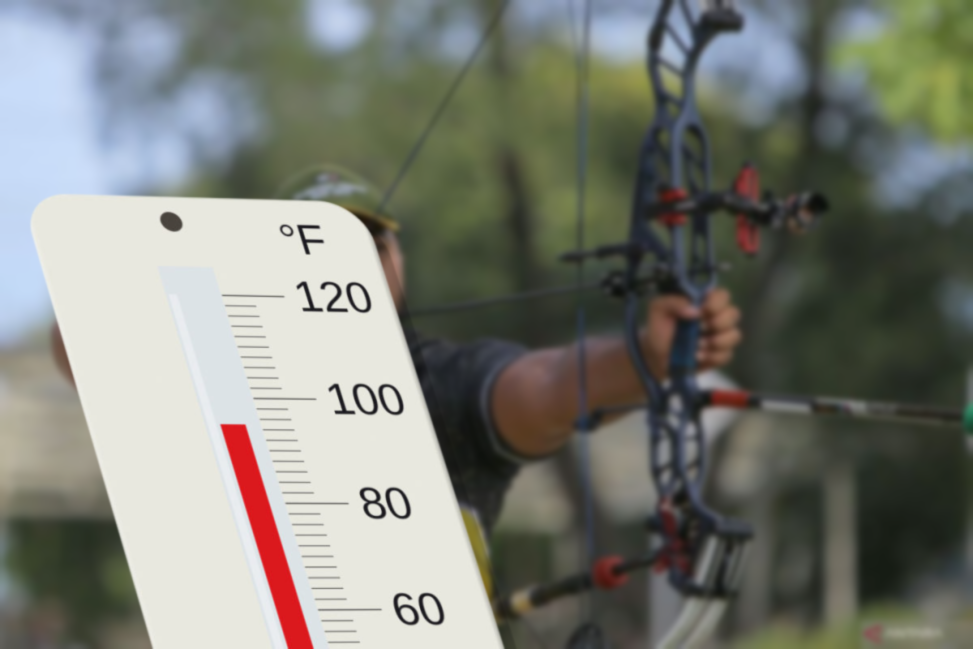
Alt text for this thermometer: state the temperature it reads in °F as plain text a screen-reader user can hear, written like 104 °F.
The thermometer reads 95 °F
